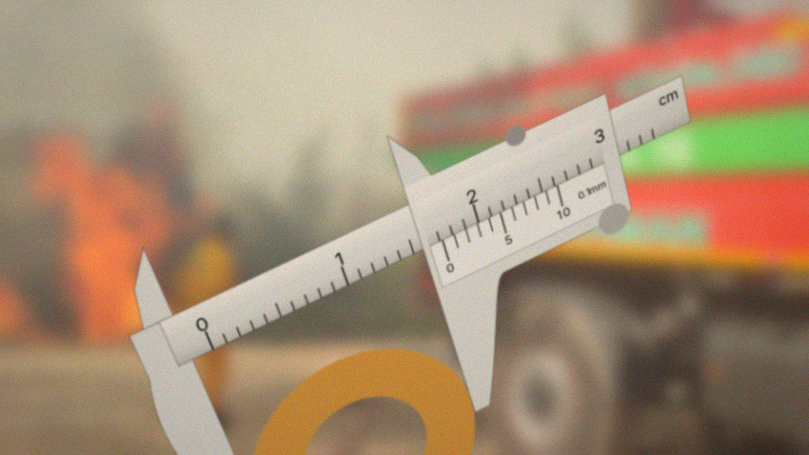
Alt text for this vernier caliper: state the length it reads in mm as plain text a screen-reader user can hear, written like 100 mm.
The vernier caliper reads 17.2 mm
